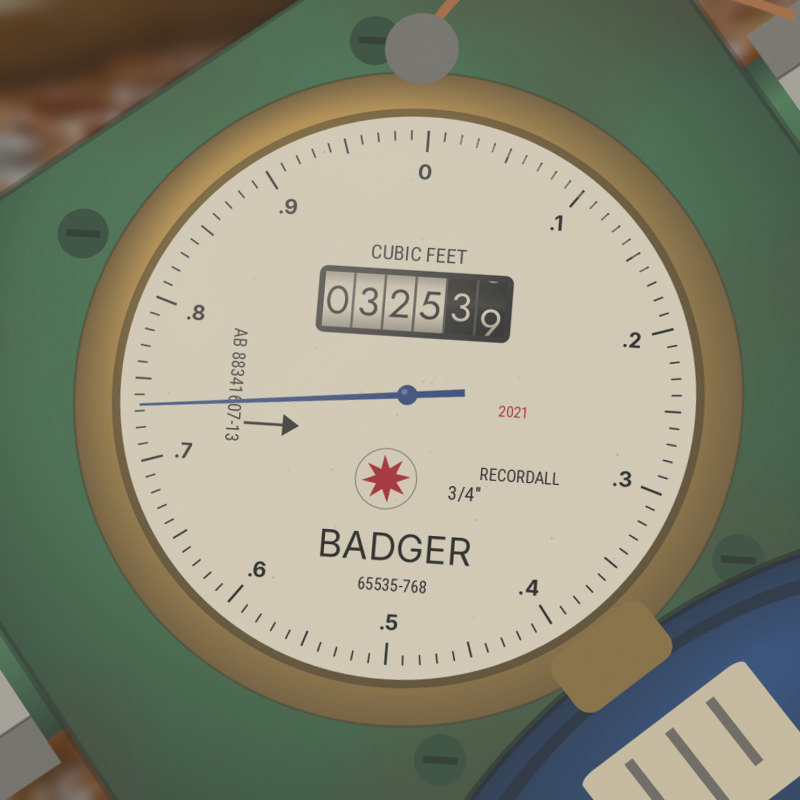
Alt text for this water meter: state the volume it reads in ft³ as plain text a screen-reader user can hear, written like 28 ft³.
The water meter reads 32538.73 ft³
